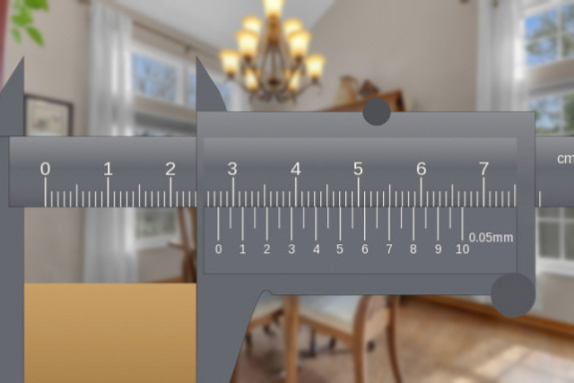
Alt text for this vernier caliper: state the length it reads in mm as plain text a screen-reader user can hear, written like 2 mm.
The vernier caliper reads 27.6 mm
